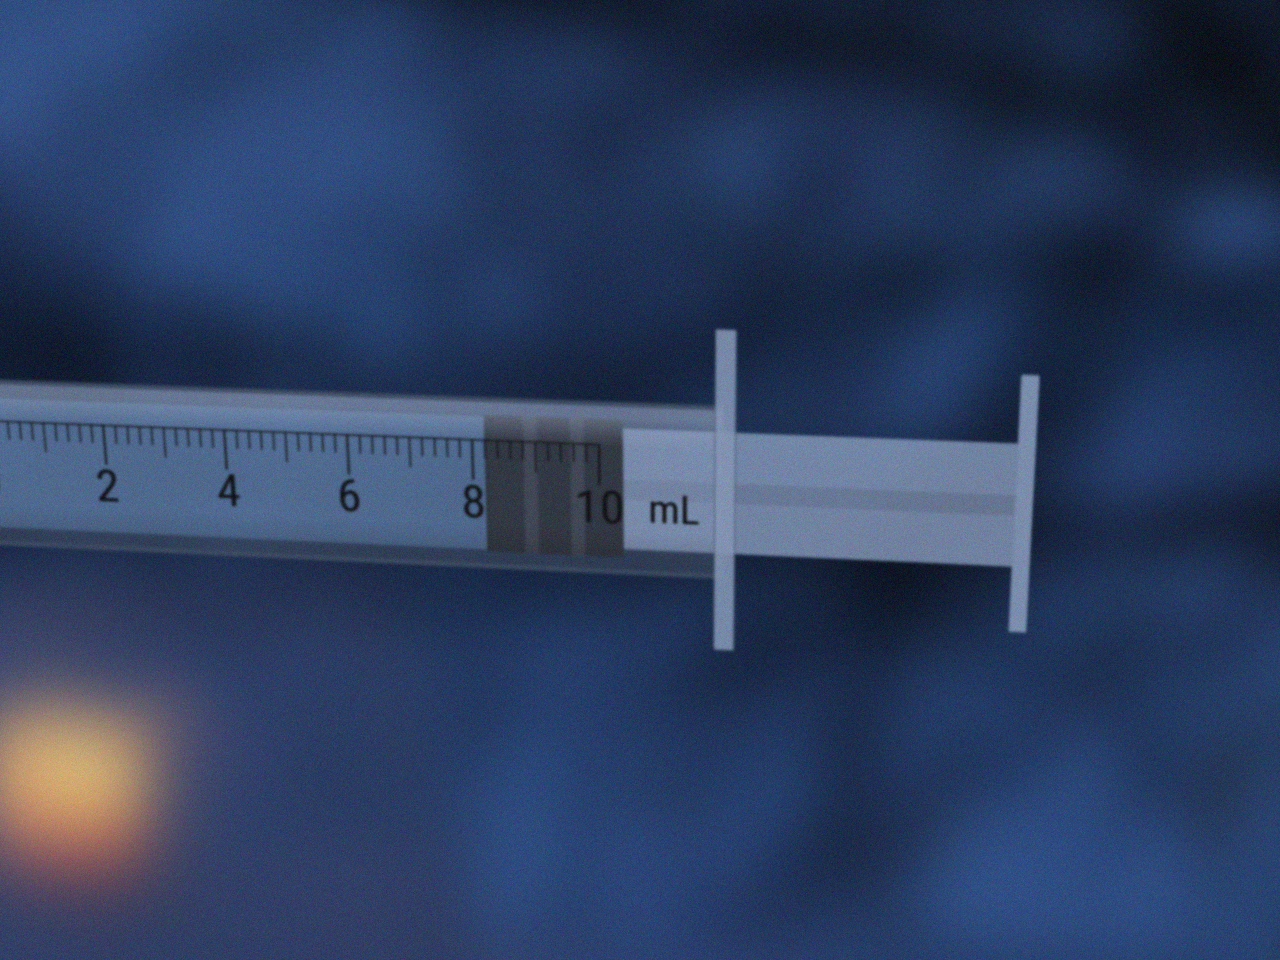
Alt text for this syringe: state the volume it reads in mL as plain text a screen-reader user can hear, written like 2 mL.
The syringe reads 8.2 mL
